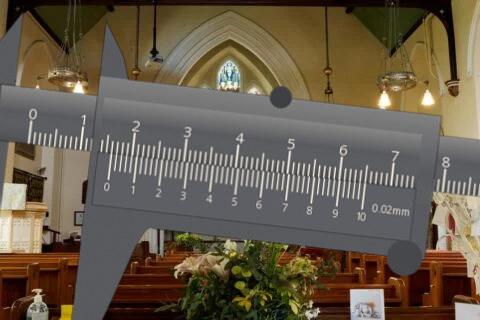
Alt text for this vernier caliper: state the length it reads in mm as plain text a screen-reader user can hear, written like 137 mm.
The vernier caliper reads 16.0 mm
